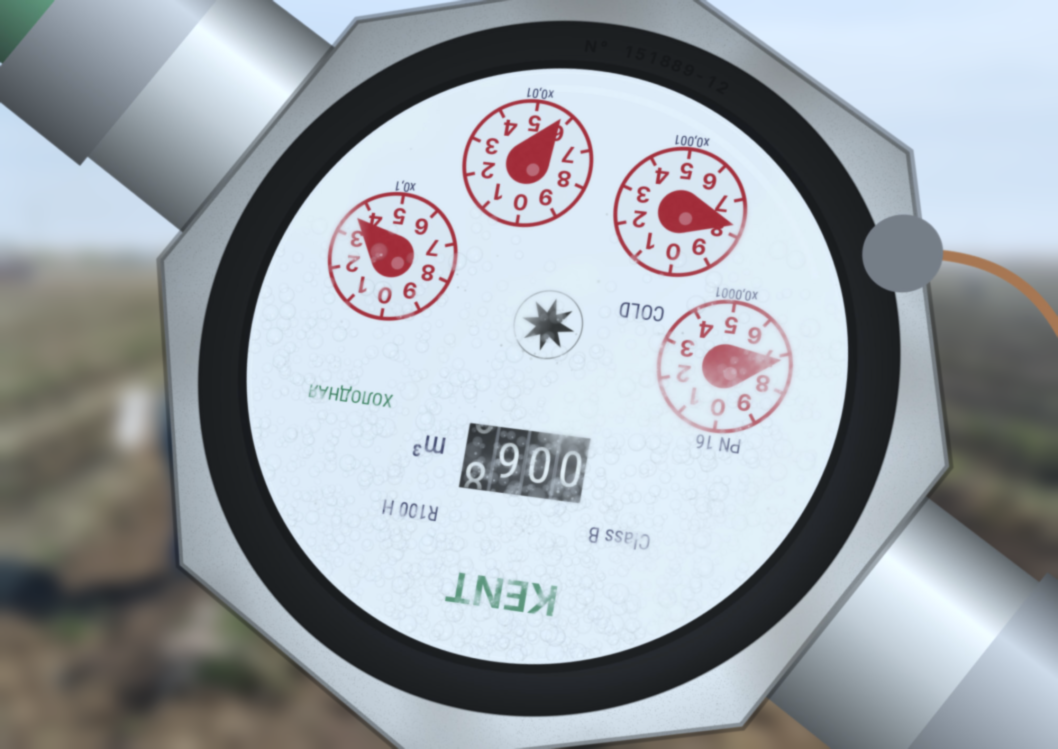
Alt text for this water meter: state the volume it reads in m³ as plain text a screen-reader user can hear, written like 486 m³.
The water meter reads 68.3577 m³
